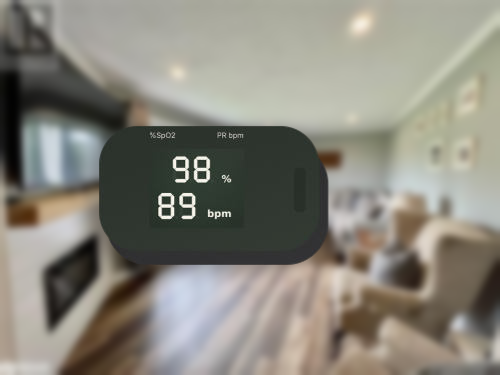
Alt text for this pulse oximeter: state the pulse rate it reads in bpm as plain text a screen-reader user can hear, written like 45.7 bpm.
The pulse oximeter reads 89 bpm
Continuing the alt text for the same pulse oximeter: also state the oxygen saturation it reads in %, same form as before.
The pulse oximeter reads 98 %
